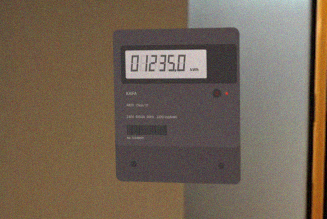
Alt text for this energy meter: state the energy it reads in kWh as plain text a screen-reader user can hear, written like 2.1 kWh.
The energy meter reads 1235.0 kWh
